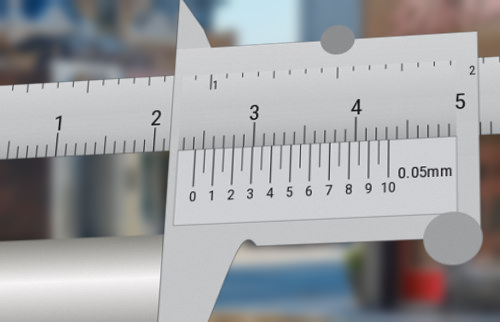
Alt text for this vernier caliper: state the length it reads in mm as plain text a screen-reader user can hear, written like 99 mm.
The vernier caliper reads 24.2 mm
